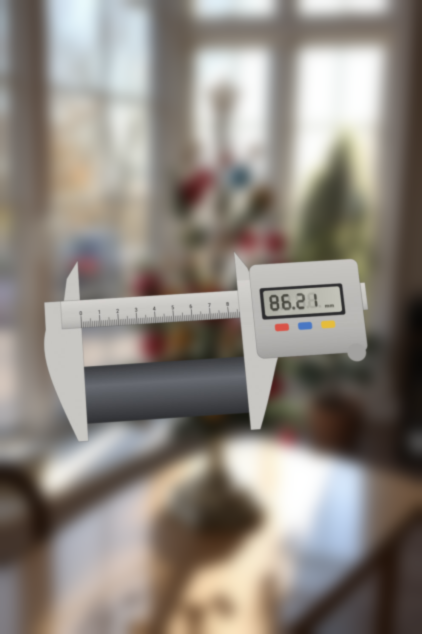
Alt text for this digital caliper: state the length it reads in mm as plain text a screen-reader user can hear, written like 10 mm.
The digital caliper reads 86.21 mm
